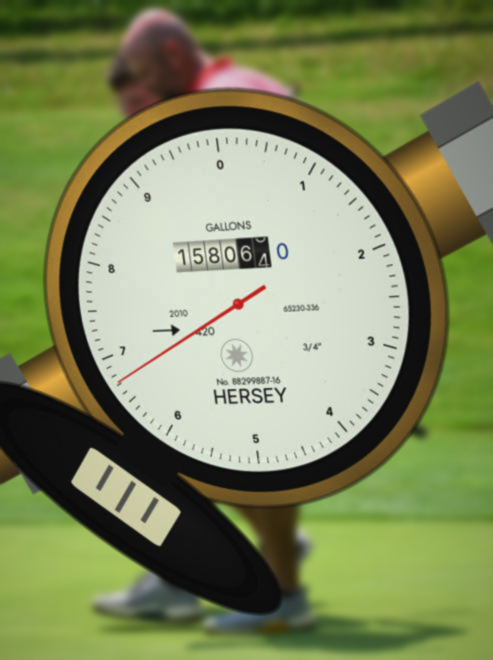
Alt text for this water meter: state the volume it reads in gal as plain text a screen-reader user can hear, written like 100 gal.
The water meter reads 1580636.7 gal
